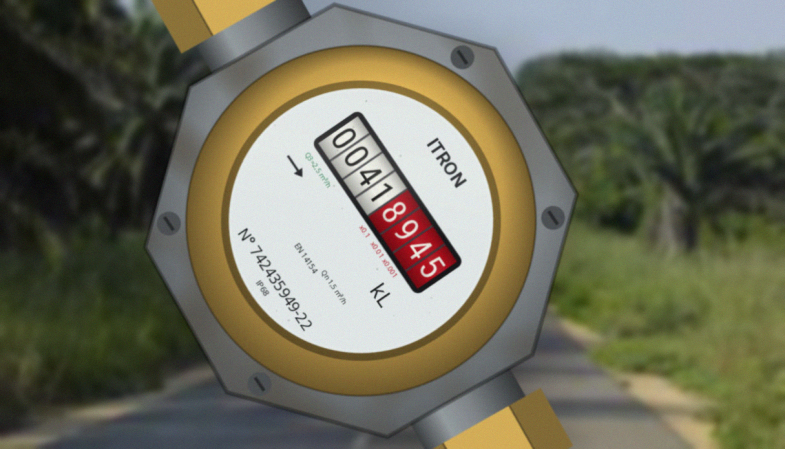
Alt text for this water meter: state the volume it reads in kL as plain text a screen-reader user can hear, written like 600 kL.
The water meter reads 41.8945 kL
